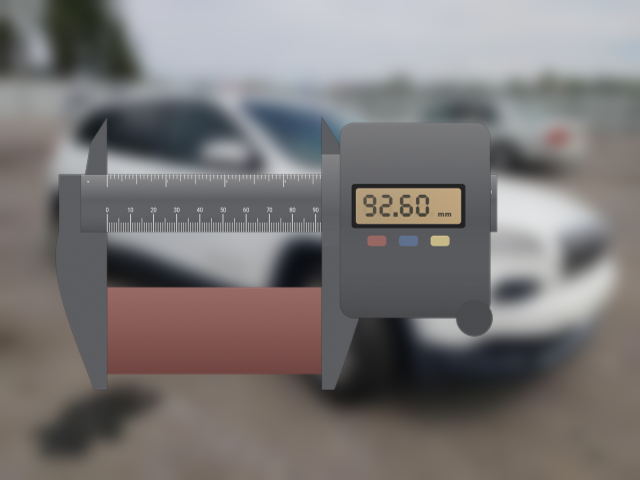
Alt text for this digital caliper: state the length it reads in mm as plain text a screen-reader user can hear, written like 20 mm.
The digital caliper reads 92.60 mm
